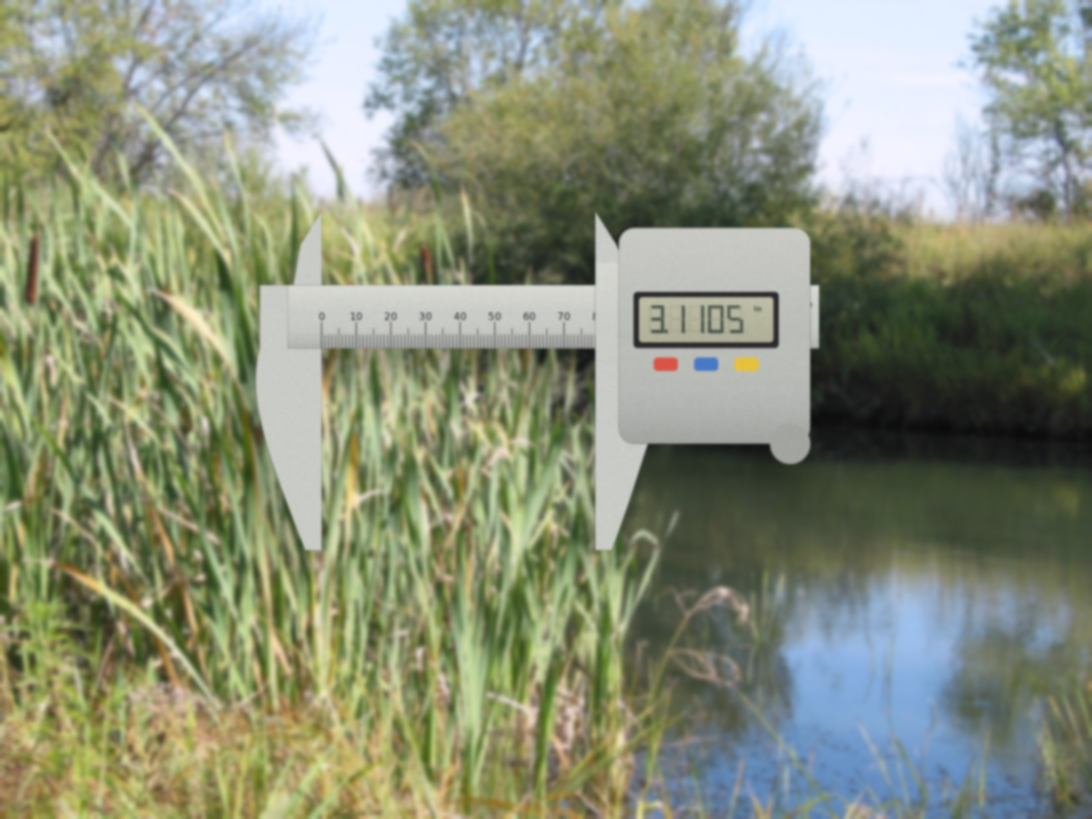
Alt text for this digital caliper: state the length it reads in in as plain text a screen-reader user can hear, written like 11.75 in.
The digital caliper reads 3.1105 in
